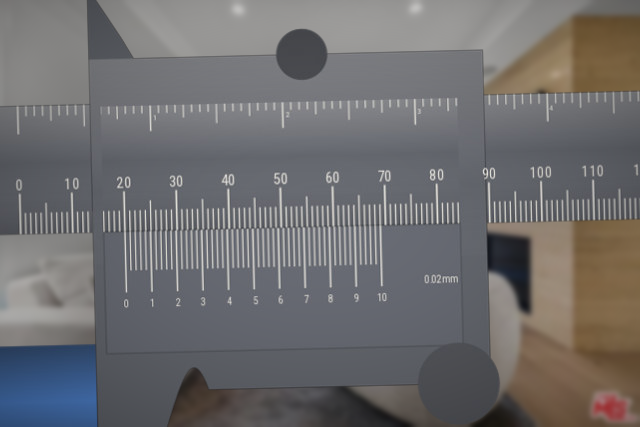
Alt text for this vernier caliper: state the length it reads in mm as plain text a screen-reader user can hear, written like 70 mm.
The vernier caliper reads 20.0 mm
